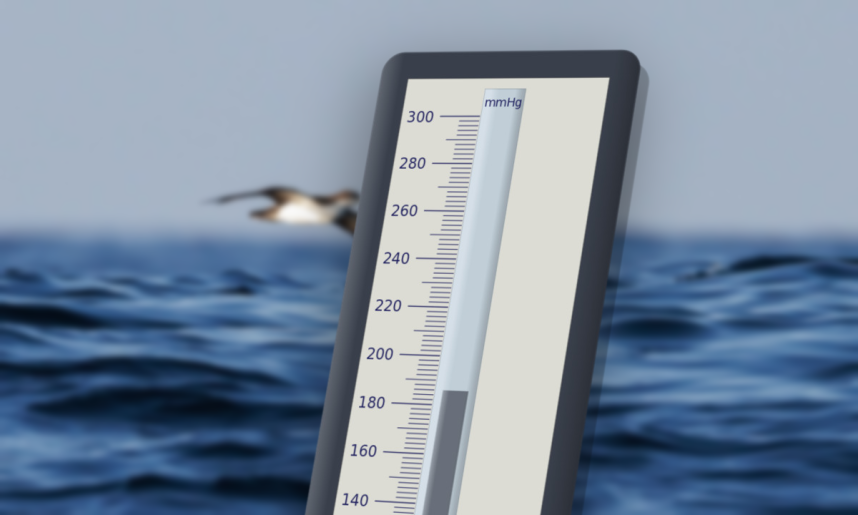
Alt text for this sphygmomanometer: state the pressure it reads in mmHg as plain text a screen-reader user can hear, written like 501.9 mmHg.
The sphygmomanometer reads 186 mmHg
